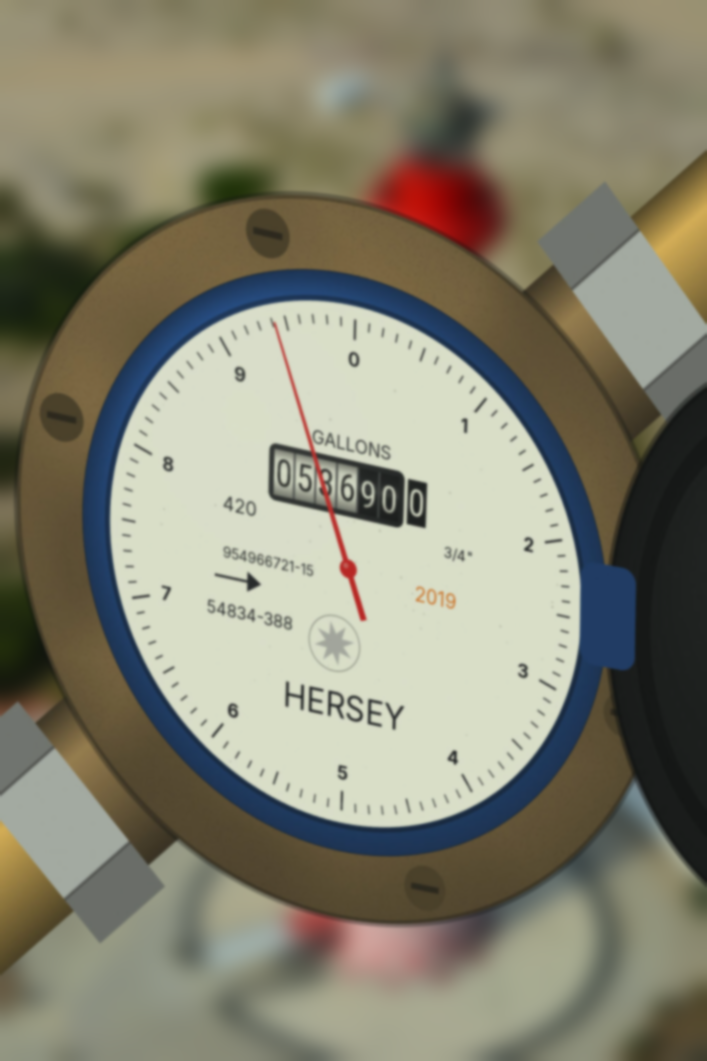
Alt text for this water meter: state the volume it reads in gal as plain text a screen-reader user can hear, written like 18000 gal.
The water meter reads 536899.4 gal
